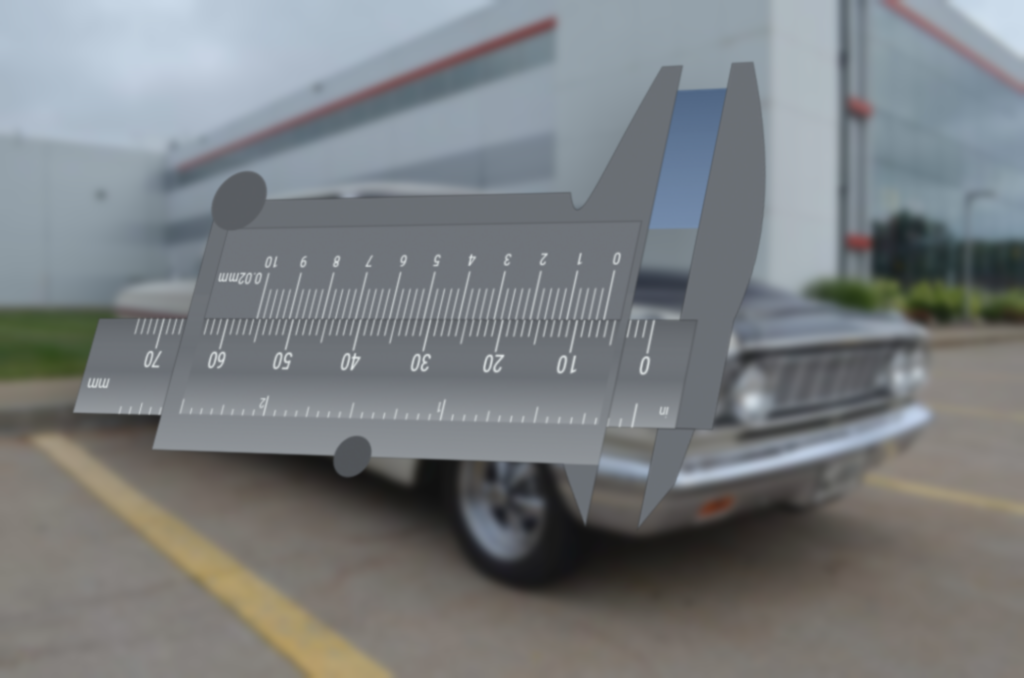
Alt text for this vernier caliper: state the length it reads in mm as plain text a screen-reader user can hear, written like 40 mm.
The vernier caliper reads 6.5 mm
